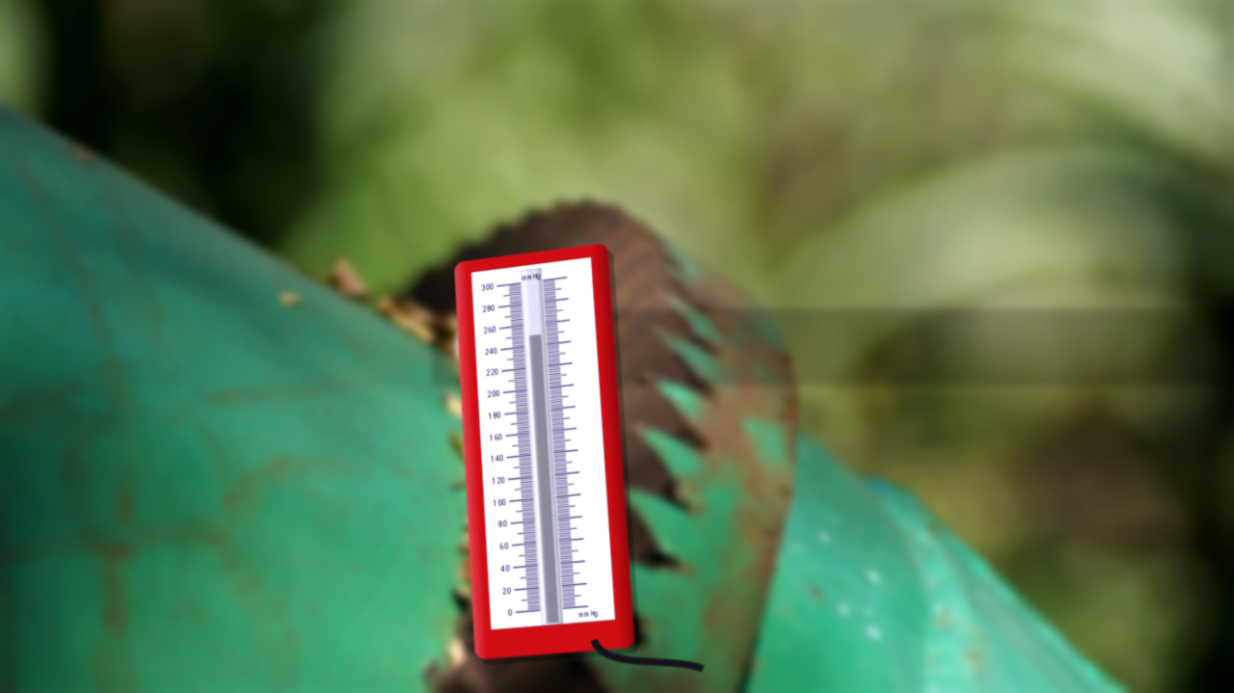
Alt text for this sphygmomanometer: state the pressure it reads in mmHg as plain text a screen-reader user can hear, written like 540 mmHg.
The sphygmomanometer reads 250 mmHg
